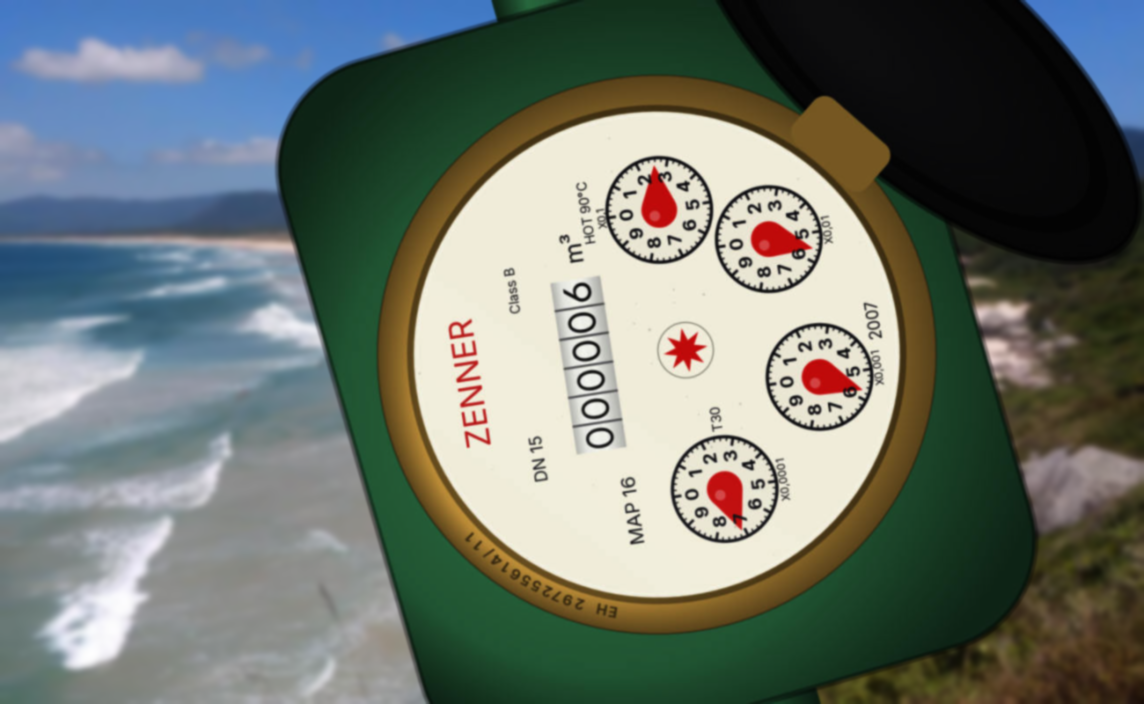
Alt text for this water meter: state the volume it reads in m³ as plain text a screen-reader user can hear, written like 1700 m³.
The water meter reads 6.2557 m³
